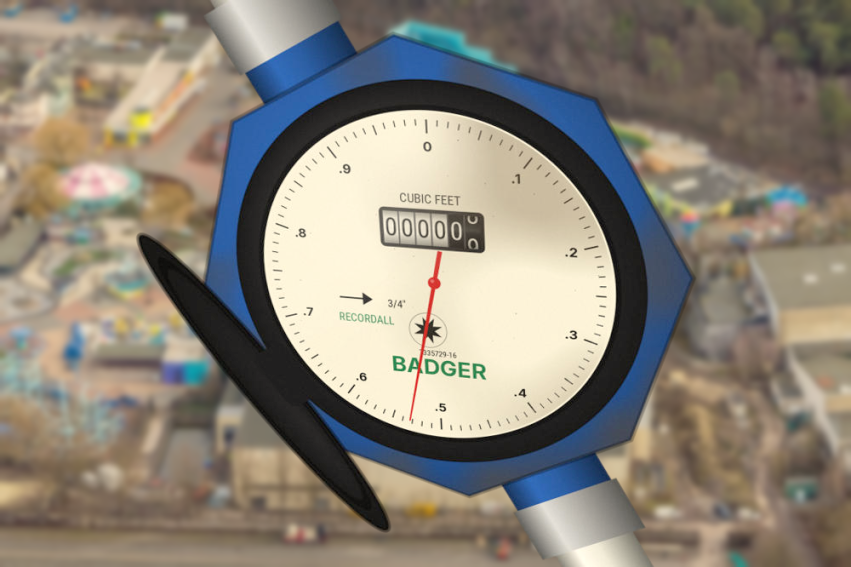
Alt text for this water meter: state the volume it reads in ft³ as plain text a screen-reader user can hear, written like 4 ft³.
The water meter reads 8.53 ft³
